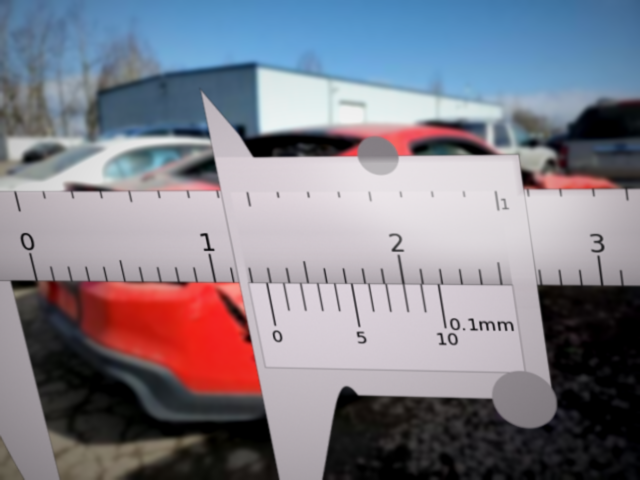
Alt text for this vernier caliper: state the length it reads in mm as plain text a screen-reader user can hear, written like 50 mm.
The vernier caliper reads 12.8 mm
